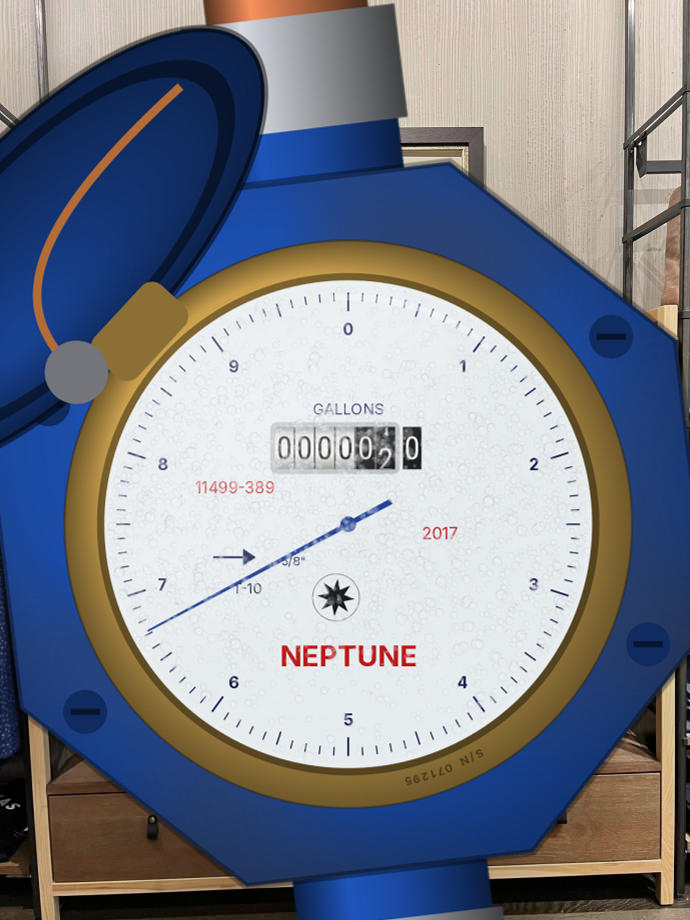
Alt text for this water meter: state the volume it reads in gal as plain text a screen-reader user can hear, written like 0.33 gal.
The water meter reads 16.7 gal
